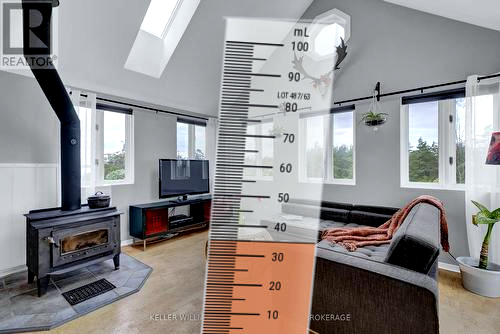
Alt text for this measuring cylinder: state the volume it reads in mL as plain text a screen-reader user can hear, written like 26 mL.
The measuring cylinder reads 35 mL
